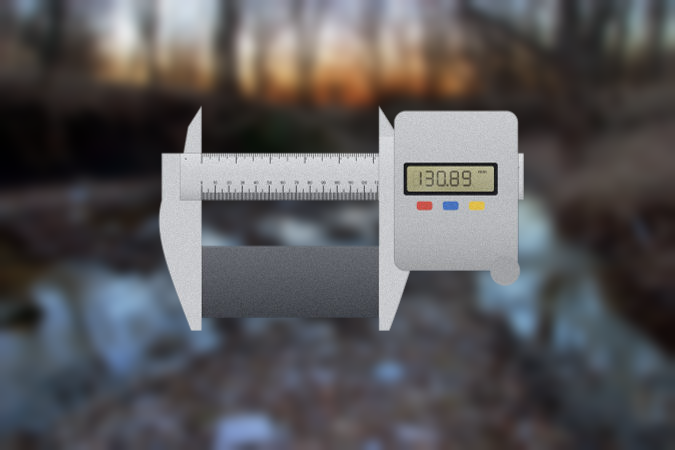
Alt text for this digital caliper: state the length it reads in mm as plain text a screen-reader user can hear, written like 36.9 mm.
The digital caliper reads 130.89 mm
